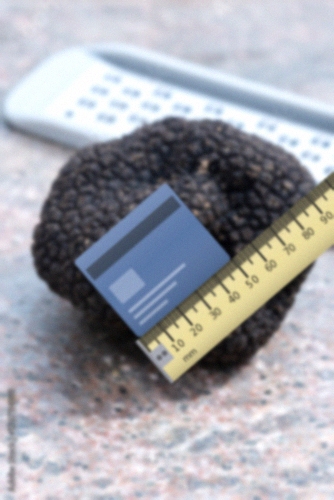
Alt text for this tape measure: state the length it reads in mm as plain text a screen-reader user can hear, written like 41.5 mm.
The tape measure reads 50 mm
